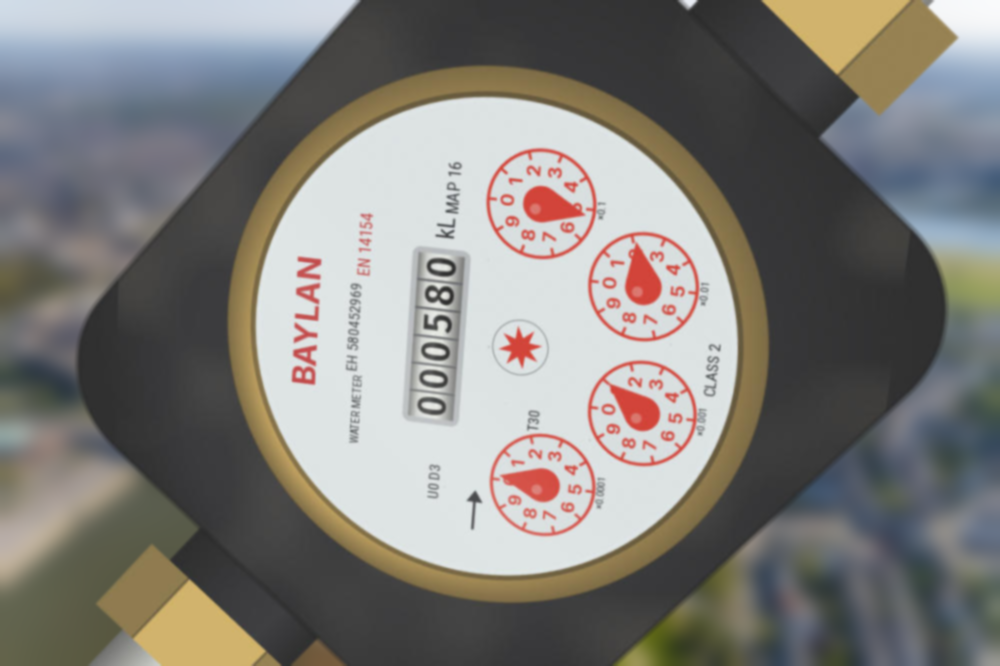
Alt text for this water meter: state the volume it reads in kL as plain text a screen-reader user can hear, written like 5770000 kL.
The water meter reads 580.5210 kL
